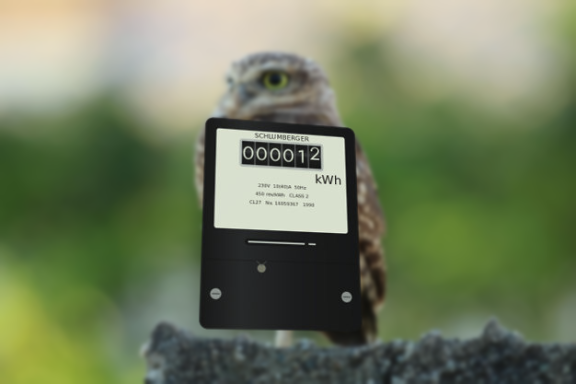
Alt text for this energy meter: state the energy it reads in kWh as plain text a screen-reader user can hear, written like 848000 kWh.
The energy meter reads 12 kWh
